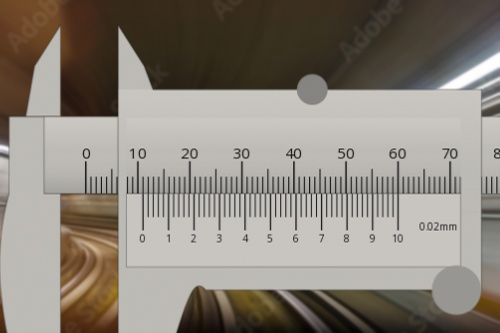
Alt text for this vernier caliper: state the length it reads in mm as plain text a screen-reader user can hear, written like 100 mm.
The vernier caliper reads 11.0 mm
